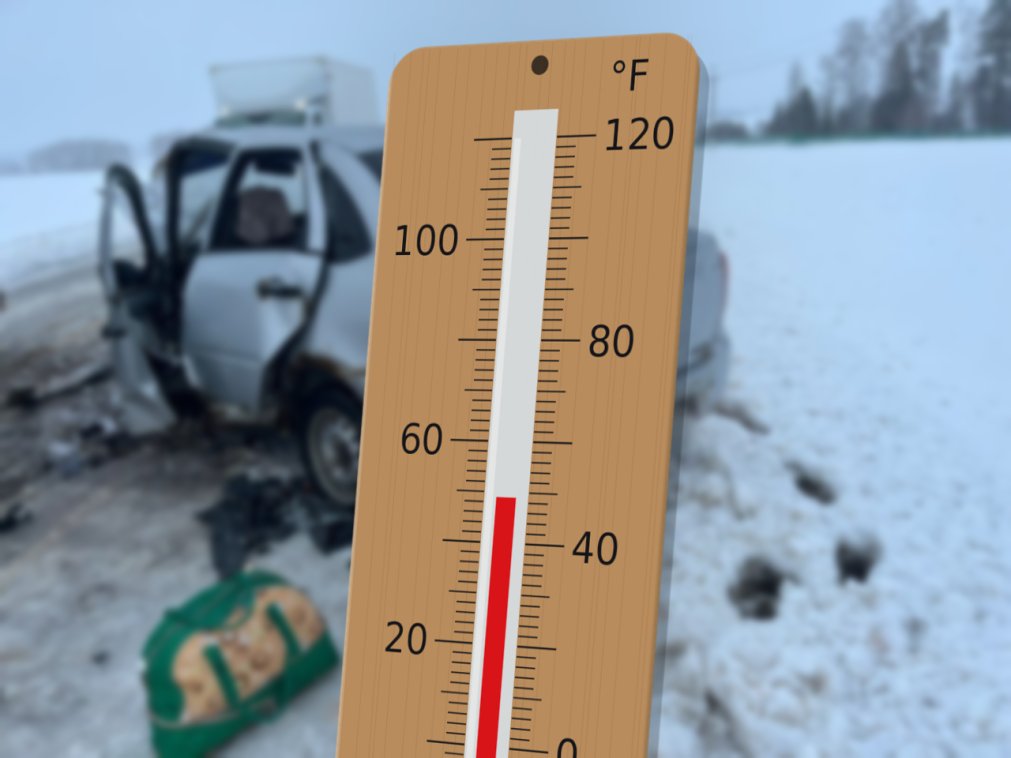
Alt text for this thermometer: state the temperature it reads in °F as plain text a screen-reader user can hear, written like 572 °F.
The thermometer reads 49 °F
